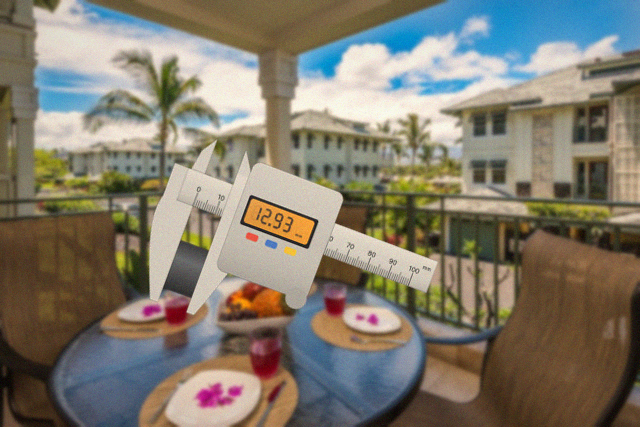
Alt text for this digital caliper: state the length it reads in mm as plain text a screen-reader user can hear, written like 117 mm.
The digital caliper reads 12.93 mm
